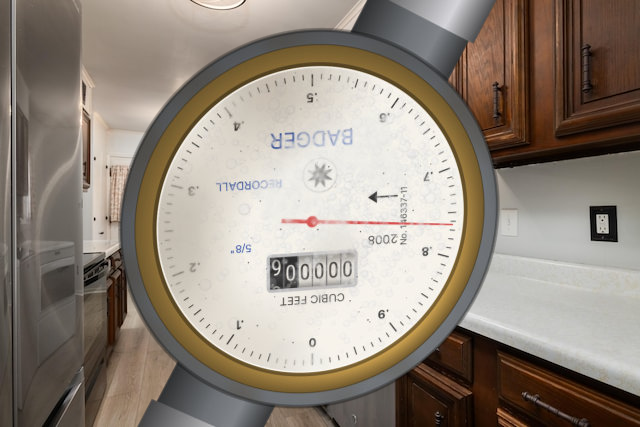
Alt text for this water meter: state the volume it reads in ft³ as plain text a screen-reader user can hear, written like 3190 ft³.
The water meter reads 5.76 ft³
